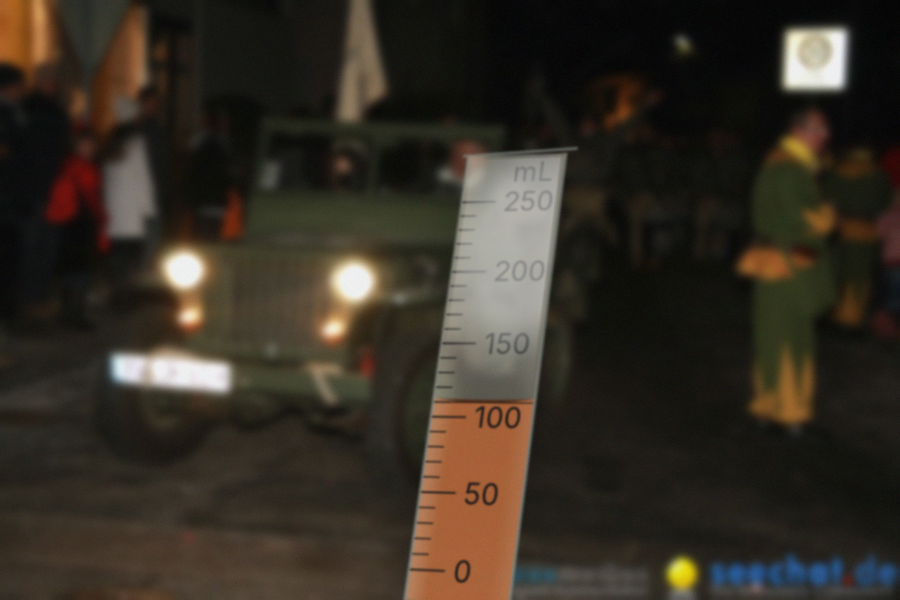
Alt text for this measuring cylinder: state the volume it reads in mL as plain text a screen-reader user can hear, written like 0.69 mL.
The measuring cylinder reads 110 mL
